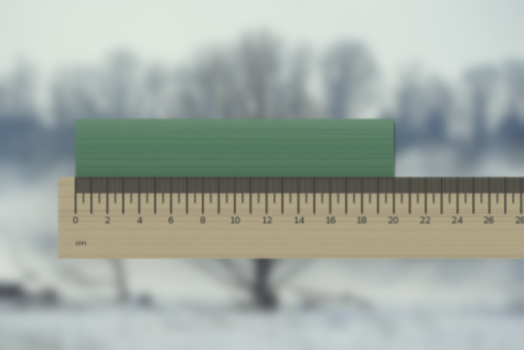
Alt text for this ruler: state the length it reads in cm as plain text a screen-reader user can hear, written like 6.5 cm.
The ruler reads 20 cm
